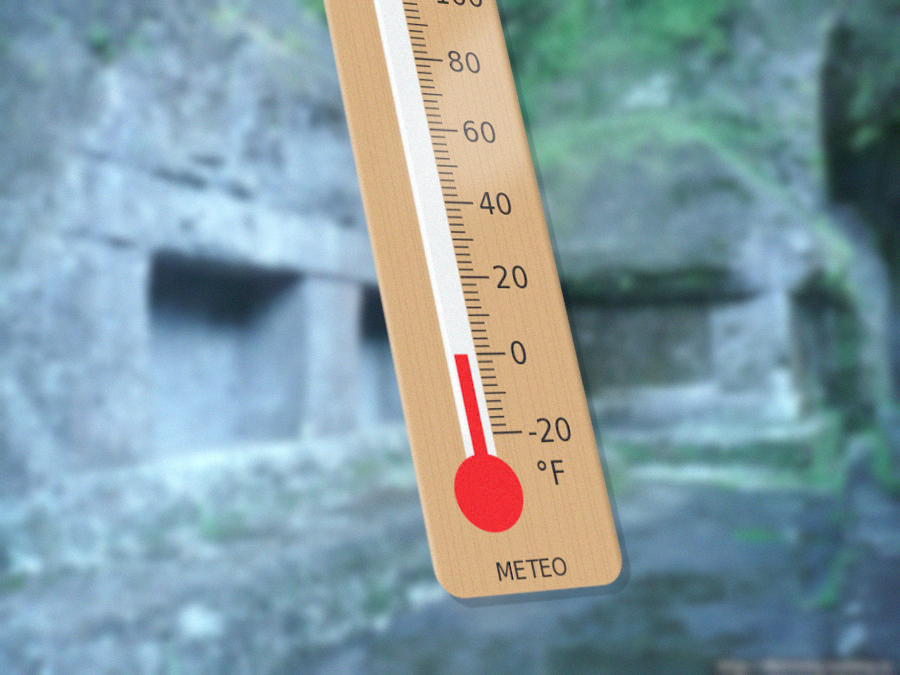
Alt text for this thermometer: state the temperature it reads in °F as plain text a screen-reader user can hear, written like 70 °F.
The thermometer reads 0 °F
